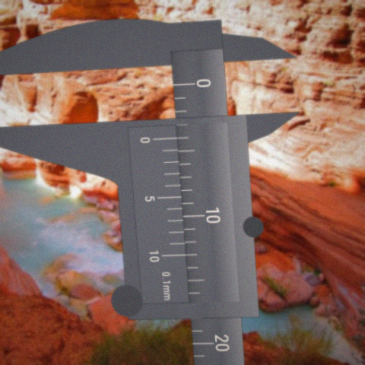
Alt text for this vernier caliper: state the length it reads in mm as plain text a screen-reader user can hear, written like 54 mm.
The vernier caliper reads 4.0 mm
